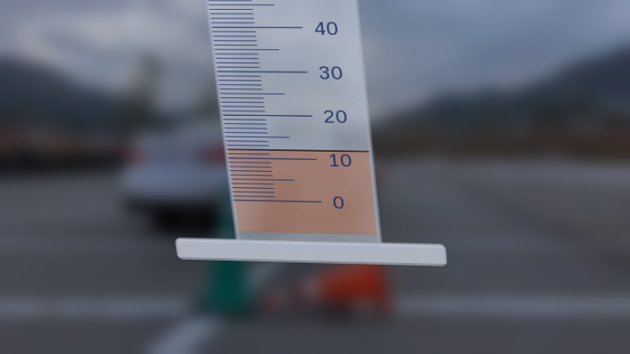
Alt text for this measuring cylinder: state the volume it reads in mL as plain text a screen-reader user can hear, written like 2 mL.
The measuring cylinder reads 12 mL
